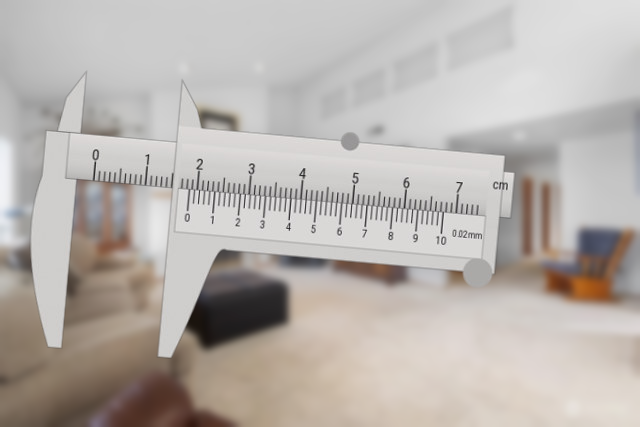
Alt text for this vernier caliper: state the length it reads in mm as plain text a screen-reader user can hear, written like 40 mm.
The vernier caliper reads 18.5 mm
